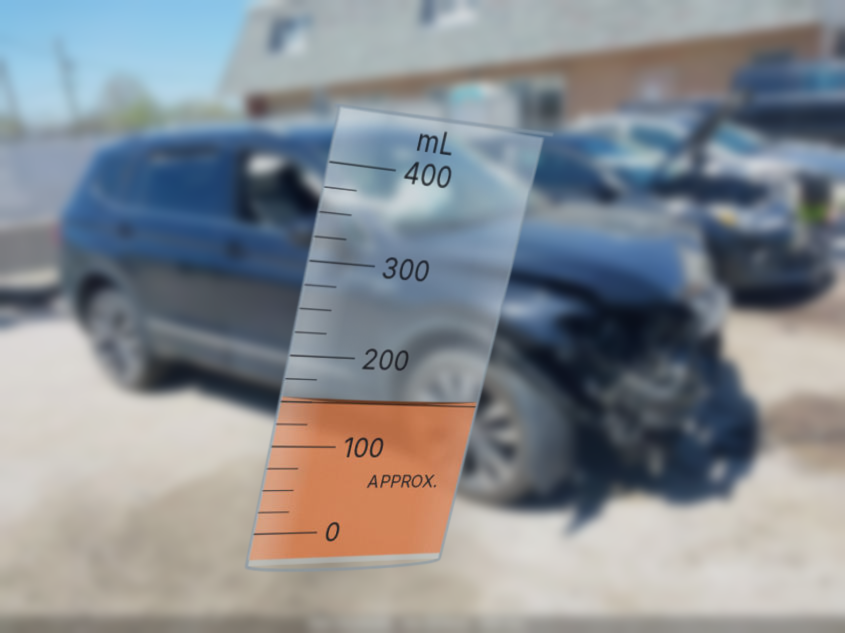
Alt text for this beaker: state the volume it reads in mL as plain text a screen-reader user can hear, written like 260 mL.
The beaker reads 150 mL
